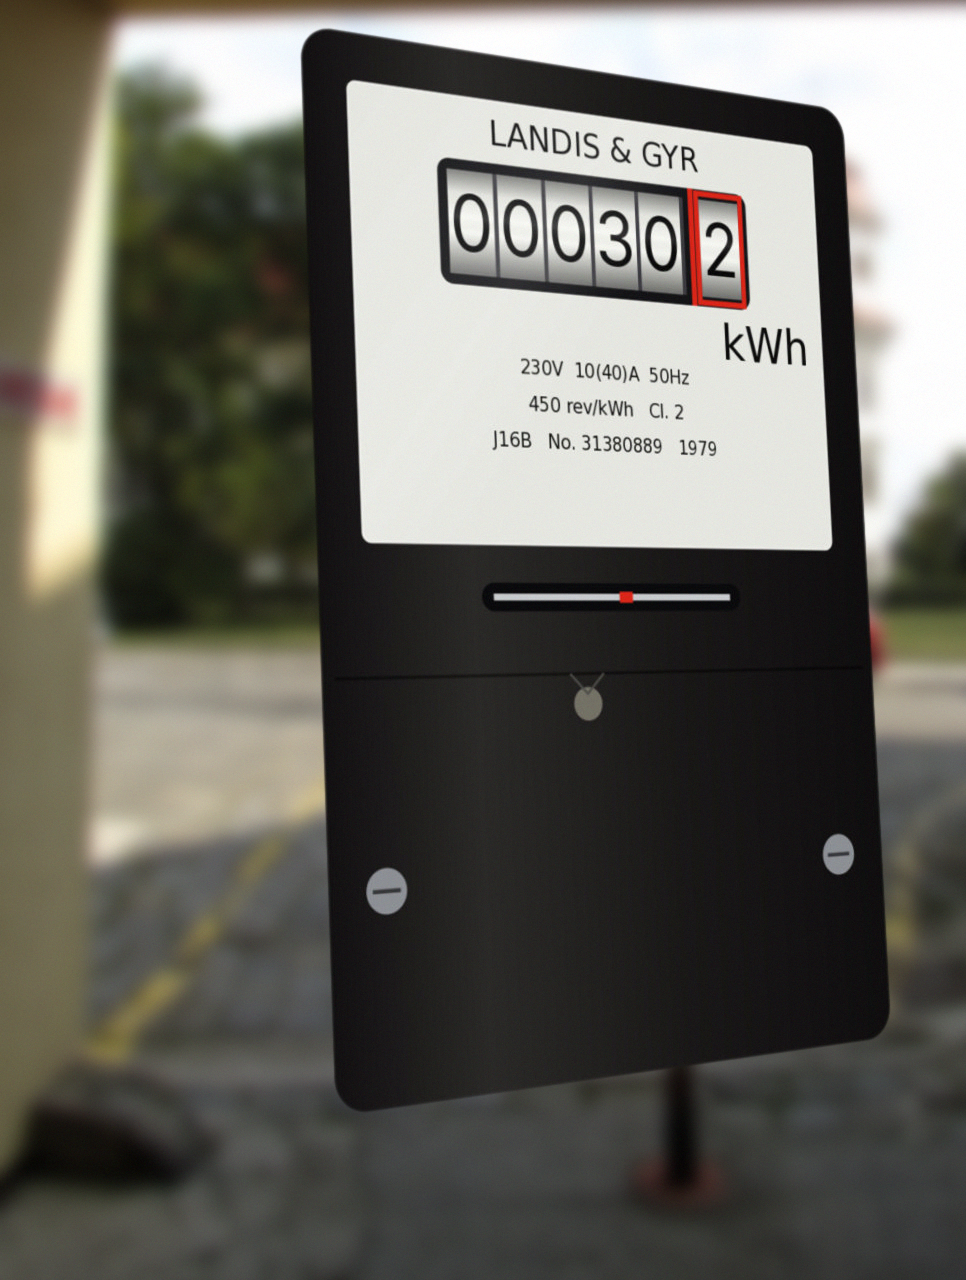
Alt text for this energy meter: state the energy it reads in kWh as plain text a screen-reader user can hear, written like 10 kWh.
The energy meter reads 30.2 kWh
